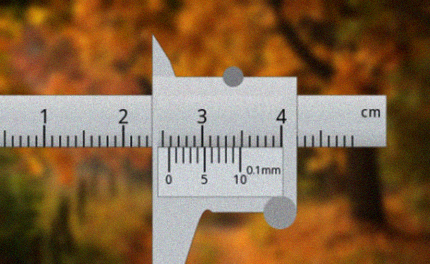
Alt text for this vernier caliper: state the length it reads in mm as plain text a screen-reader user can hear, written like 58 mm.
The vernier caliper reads 25.8 mm
